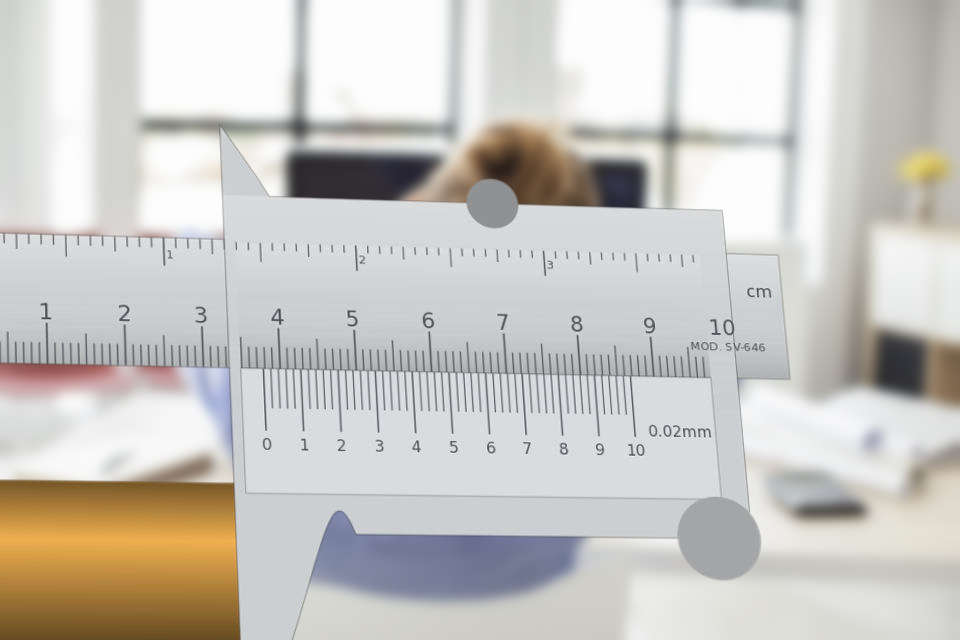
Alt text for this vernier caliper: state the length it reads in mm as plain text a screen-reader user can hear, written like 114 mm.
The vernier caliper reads 37.8 mm
